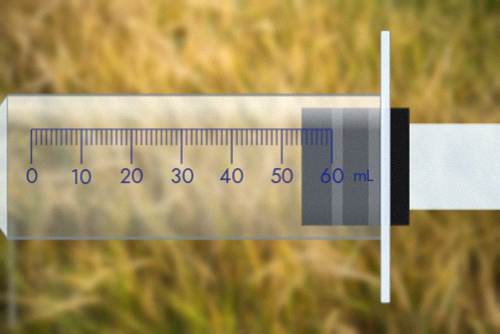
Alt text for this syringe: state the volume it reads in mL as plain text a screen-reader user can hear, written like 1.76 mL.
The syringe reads 54 mL
